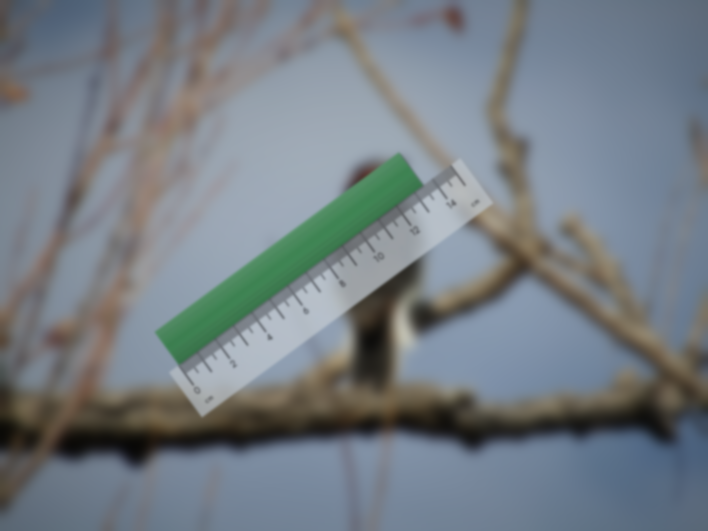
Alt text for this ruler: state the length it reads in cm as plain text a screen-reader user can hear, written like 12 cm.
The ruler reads 13.5 cm
